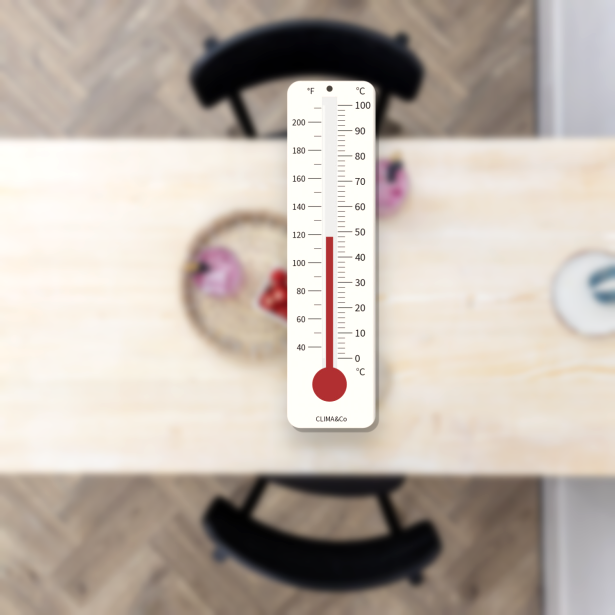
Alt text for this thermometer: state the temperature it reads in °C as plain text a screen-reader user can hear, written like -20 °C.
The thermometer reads 48 °C
